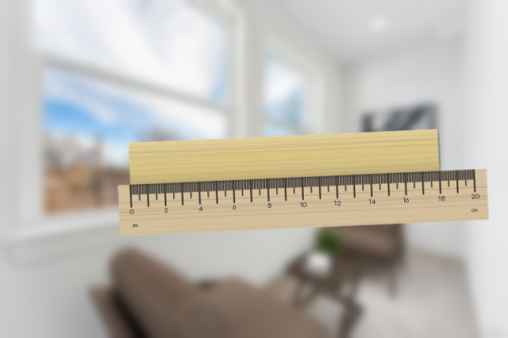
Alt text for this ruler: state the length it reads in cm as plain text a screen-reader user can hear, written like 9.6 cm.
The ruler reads 18 cm
